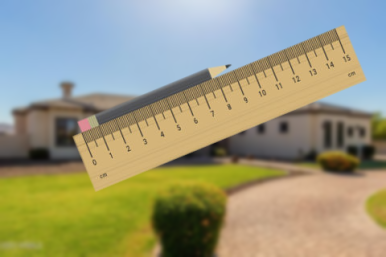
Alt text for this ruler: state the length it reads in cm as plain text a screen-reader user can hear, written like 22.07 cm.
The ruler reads 9 cm
